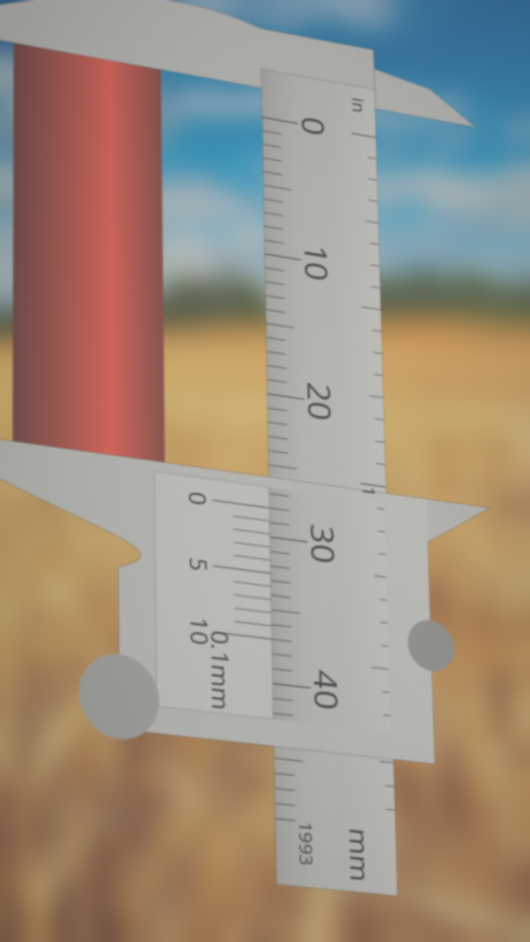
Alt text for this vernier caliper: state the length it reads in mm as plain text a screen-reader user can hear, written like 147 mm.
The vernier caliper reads 28.0 mm
